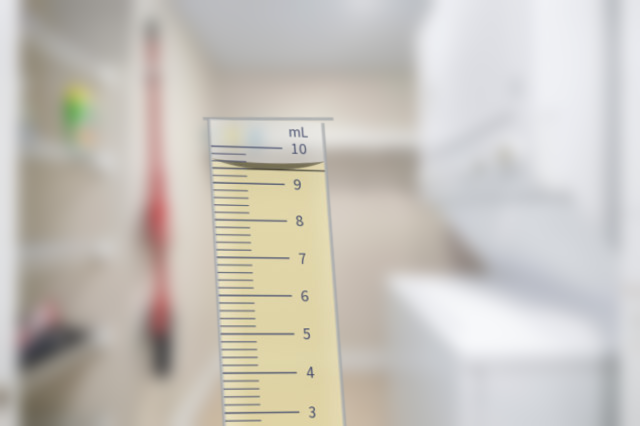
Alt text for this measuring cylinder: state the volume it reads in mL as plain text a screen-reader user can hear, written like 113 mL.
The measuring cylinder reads 9.4 mL
